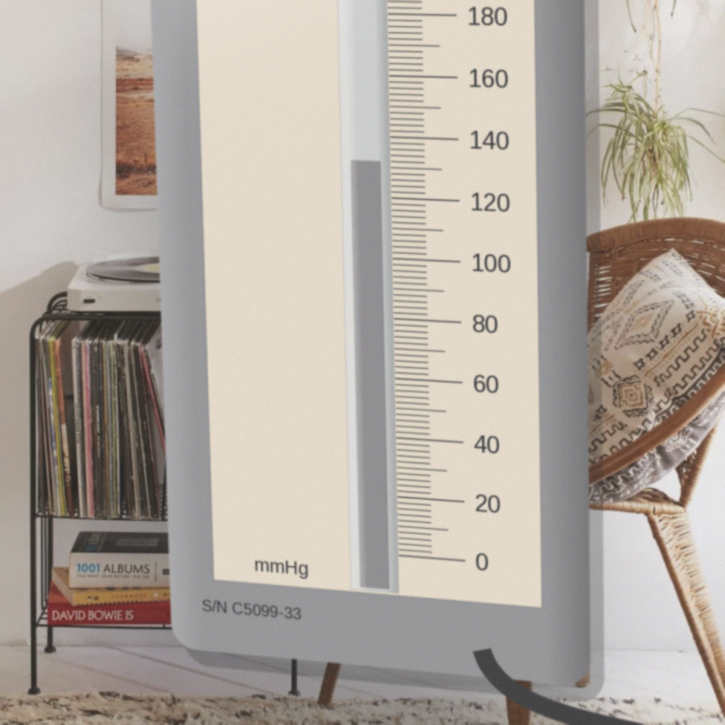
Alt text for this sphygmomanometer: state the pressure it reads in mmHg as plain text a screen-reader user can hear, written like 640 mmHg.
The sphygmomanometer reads 132 mmHg
